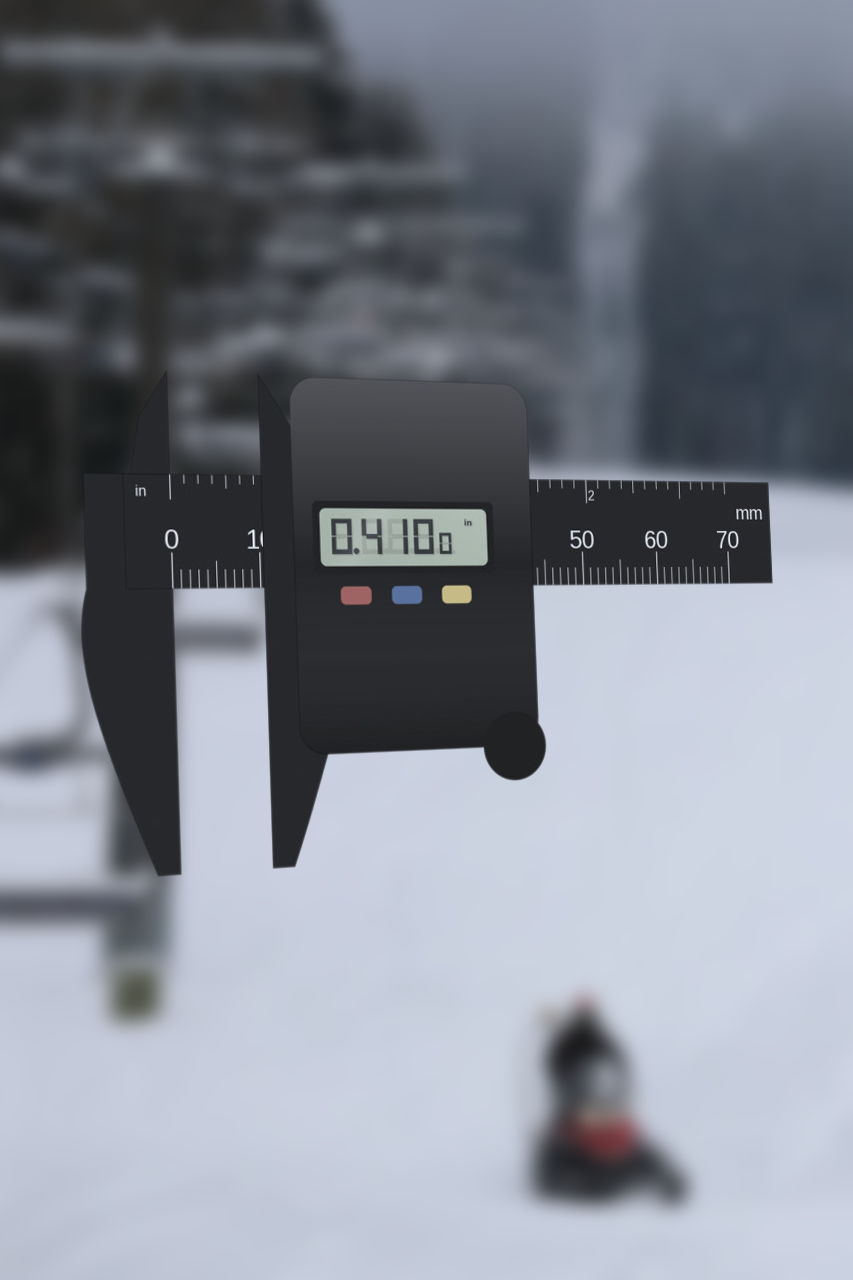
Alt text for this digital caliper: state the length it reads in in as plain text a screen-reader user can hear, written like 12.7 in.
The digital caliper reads 0.4100 in
